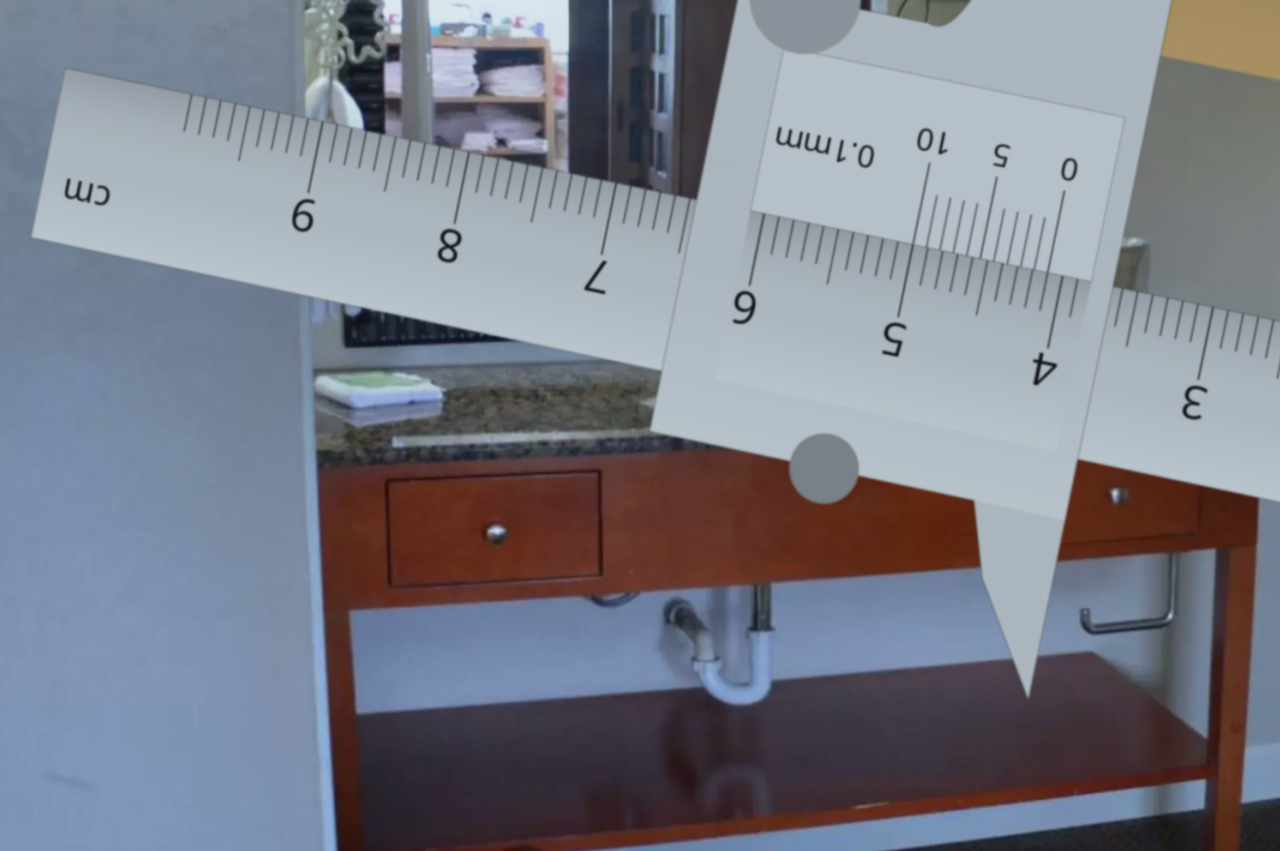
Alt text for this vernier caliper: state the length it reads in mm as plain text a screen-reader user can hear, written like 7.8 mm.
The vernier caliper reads 41.0 mm
